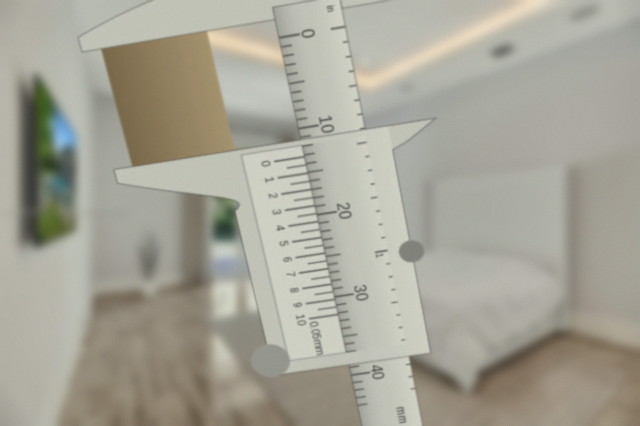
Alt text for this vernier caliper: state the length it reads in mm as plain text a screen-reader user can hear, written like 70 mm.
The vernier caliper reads 13.2 mm
